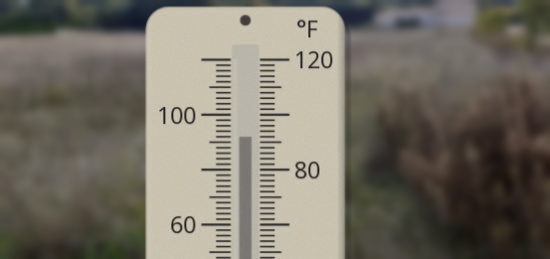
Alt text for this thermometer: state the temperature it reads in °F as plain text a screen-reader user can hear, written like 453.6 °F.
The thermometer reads 92 °F
